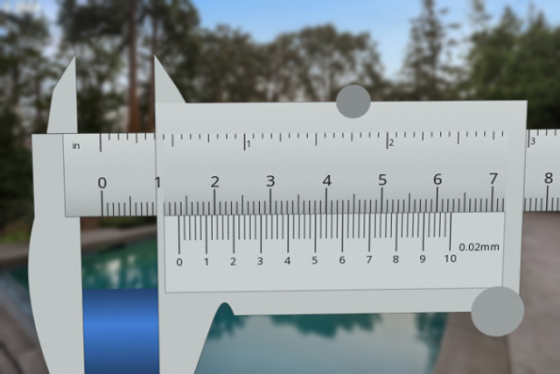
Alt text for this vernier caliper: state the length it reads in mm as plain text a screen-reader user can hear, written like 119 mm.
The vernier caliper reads 13.6 mm
